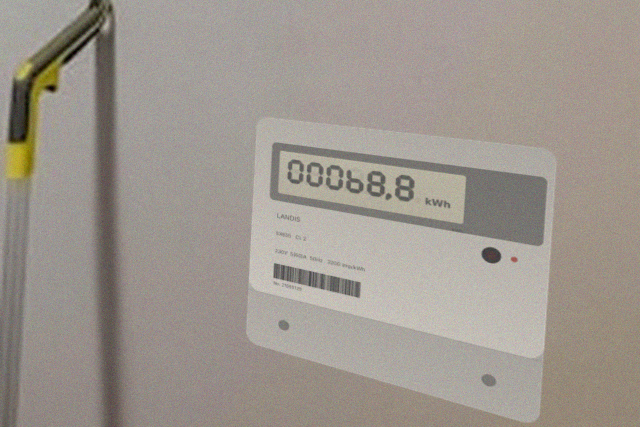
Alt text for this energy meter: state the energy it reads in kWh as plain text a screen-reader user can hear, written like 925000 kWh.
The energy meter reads 68.8 kWh
